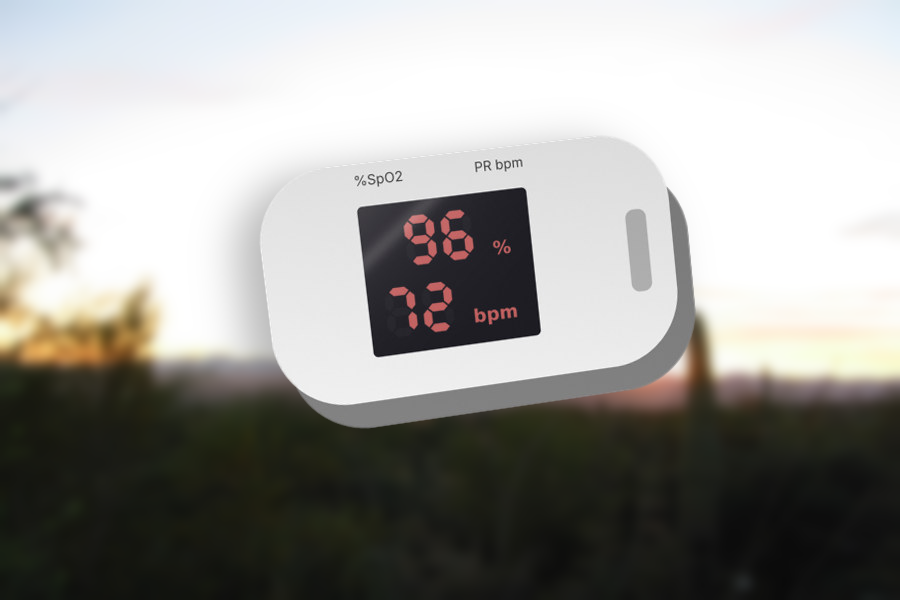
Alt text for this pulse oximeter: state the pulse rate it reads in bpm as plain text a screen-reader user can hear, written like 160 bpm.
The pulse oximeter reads 72 bpm
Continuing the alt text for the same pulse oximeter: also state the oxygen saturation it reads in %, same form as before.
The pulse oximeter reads 96 %
